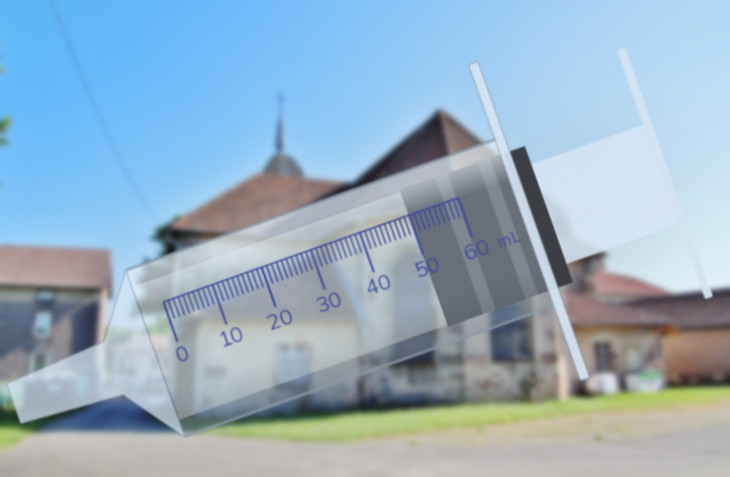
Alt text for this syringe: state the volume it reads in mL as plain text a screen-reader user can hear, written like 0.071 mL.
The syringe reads 50 mL
